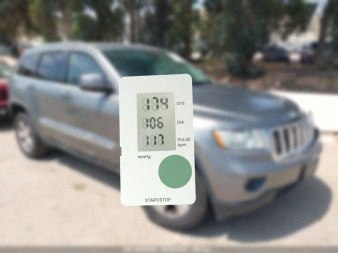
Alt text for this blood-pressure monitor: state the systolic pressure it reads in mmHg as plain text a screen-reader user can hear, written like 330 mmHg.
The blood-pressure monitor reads 174 mmHg
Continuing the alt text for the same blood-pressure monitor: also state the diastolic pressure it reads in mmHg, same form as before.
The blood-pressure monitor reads 106 mmHg
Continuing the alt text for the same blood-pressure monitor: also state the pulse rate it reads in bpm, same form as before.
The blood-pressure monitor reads 117 bpm
